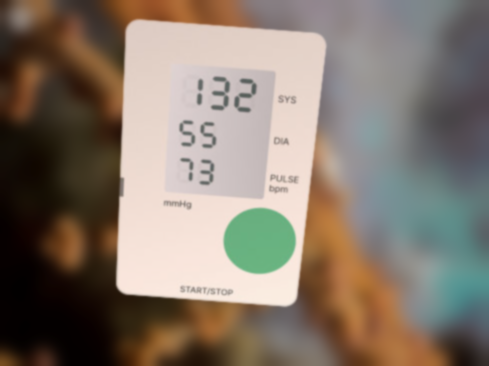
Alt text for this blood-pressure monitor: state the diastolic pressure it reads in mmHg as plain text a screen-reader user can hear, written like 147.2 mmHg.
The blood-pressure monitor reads 55 mmHg
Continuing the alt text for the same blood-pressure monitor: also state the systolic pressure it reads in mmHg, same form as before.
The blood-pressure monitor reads 132 mmHg
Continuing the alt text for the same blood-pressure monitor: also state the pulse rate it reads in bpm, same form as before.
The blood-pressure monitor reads 73 bpm
